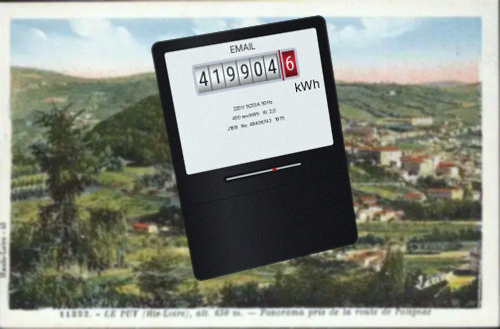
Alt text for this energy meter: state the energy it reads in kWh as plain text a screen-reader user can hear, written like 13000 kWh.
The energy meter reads 419904.6 kWh
